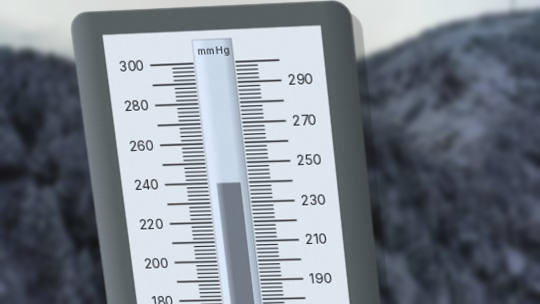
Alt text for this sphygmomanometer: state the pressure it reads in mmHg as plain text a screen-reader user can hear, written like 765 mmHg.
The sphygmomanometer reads 240 mmHg
